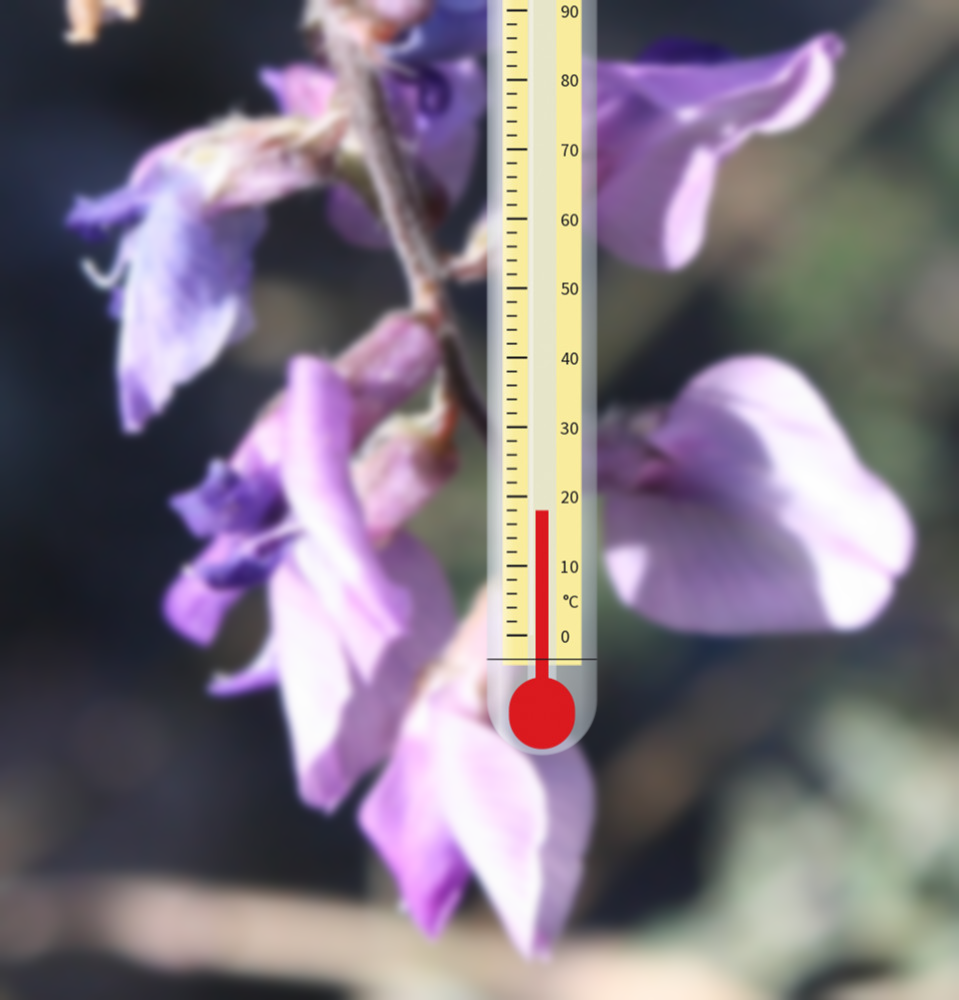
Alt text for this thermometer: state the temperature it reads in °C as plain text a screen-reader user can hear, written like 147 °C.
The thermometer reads 18 °C
